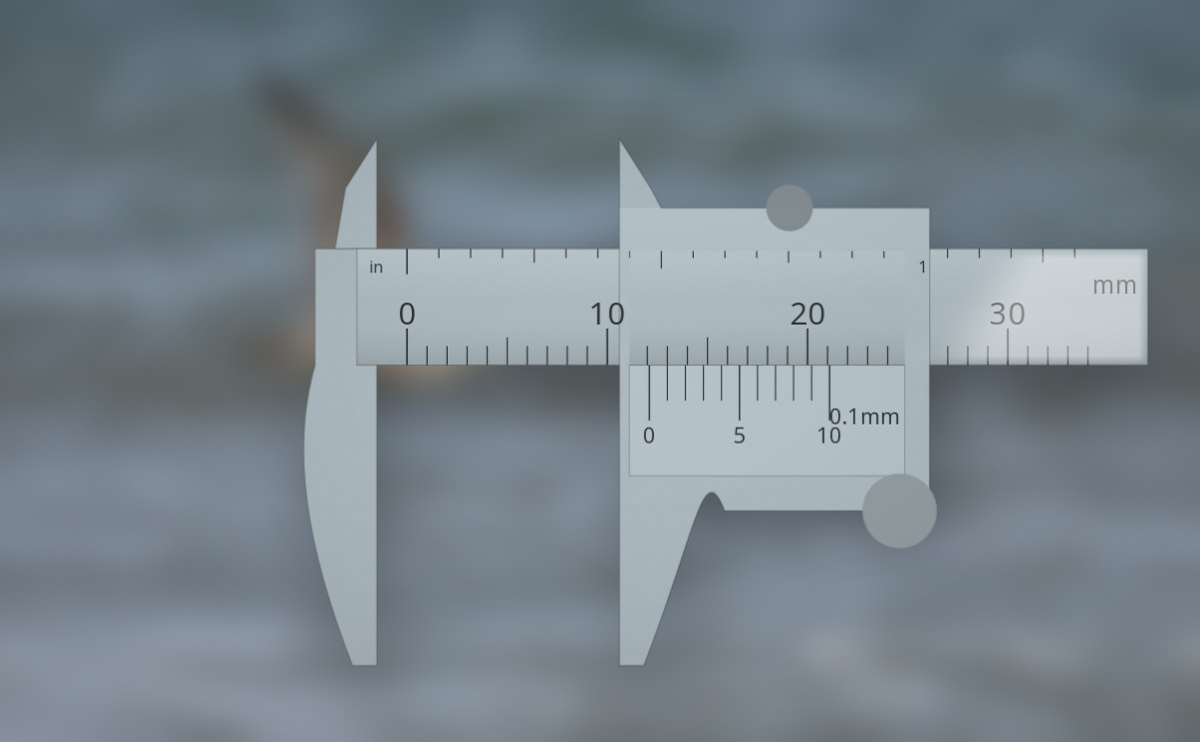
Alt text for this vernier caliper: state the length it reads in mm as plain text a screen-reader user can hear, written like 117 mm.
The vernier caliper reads 12.1 mm
